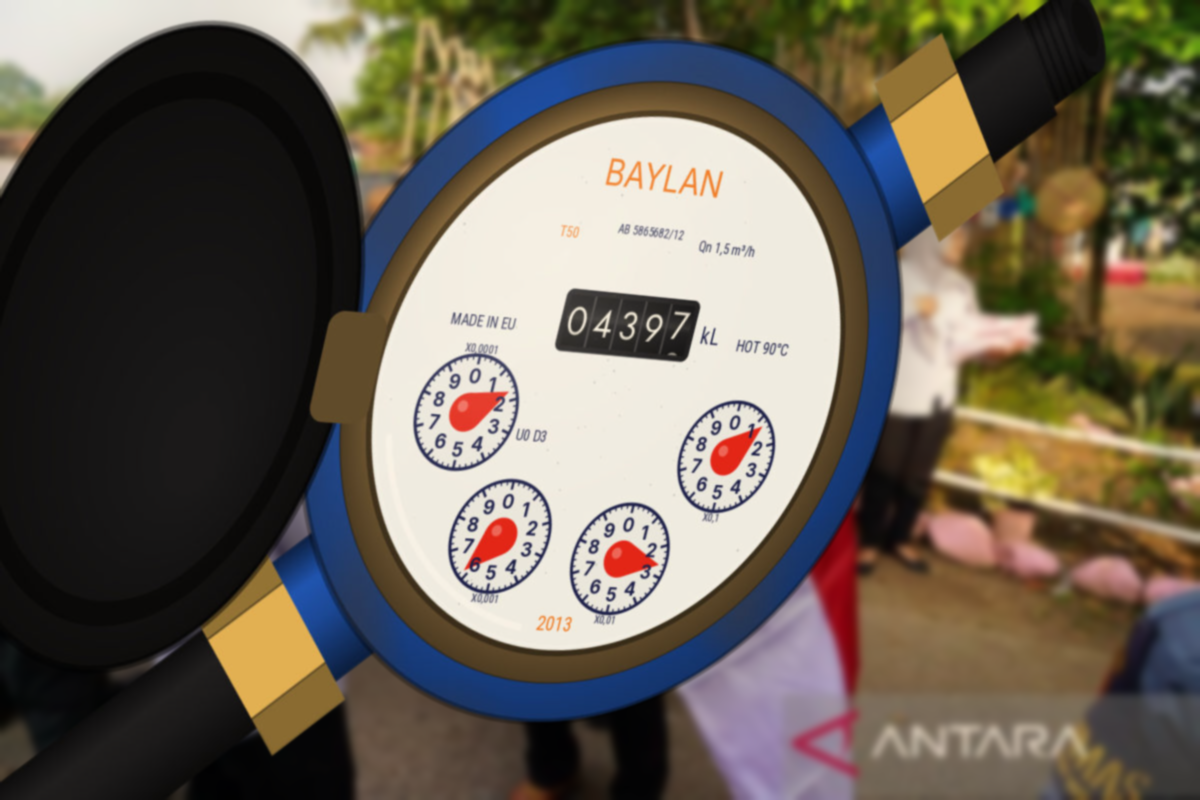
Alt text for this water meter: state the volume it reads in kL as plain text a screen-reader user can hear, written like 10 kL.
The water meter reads 4397.1261 kL
